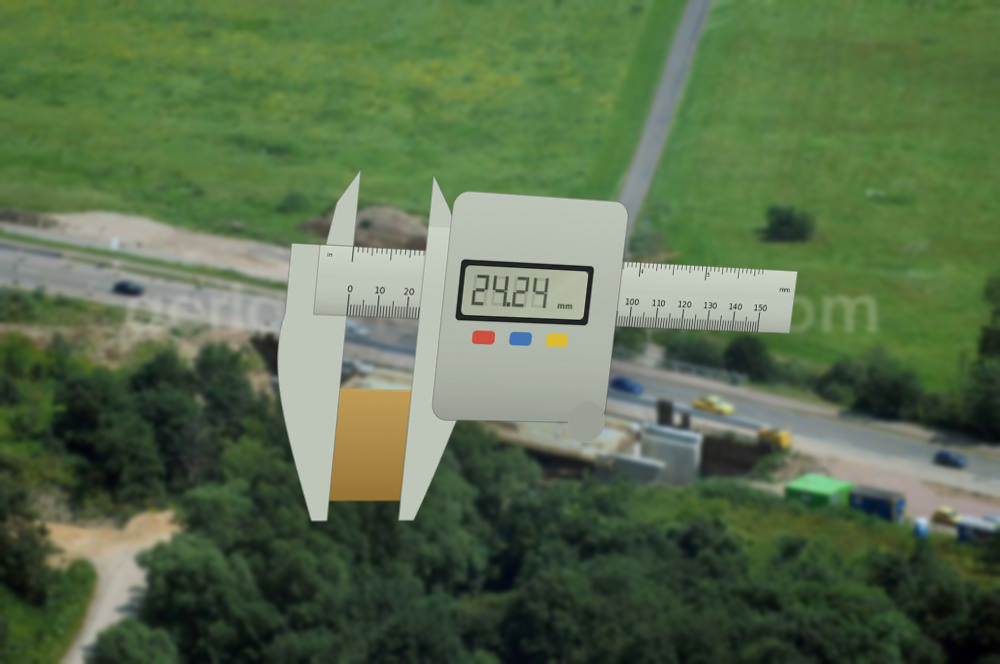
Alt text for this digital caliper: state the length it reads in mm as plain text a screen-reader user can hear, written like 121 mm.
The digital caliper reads 24.24 mm
